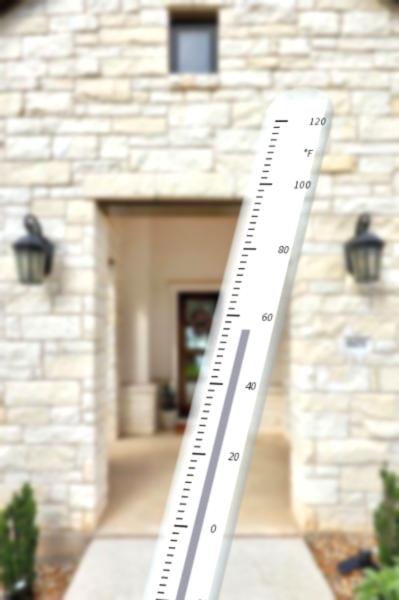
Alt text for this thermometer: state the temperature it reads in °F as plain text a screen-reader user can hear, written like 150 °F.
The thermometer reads 56 °F
